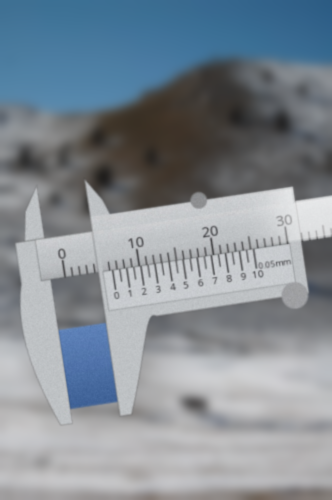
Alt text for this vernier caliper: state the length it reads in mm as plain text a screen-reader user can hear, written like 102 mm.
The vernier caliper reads 6.4 mm
